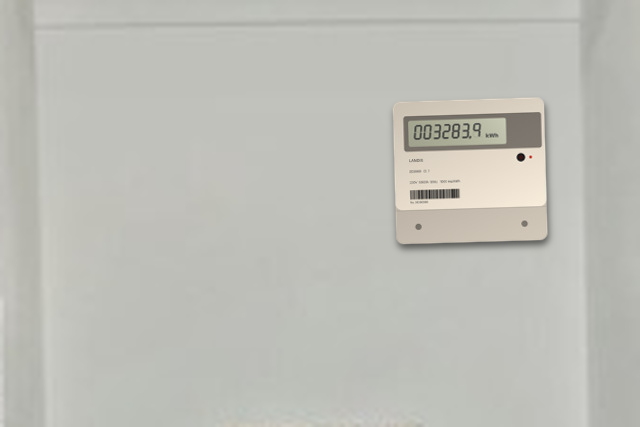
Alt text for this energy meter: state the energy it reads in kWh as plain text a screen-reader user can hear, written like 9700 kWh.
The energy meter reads 3283.9 kWh
